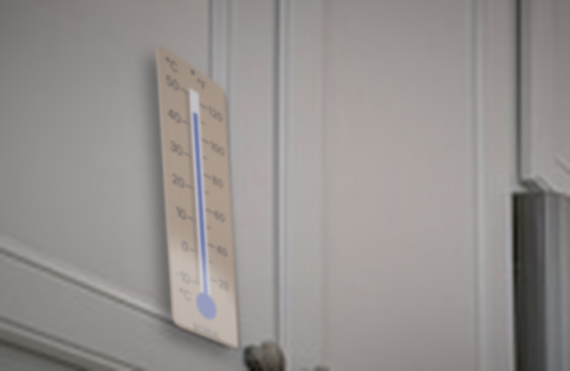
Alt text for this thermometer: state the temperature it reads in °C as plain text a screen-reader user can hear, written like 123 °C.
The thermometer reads 45 °C
